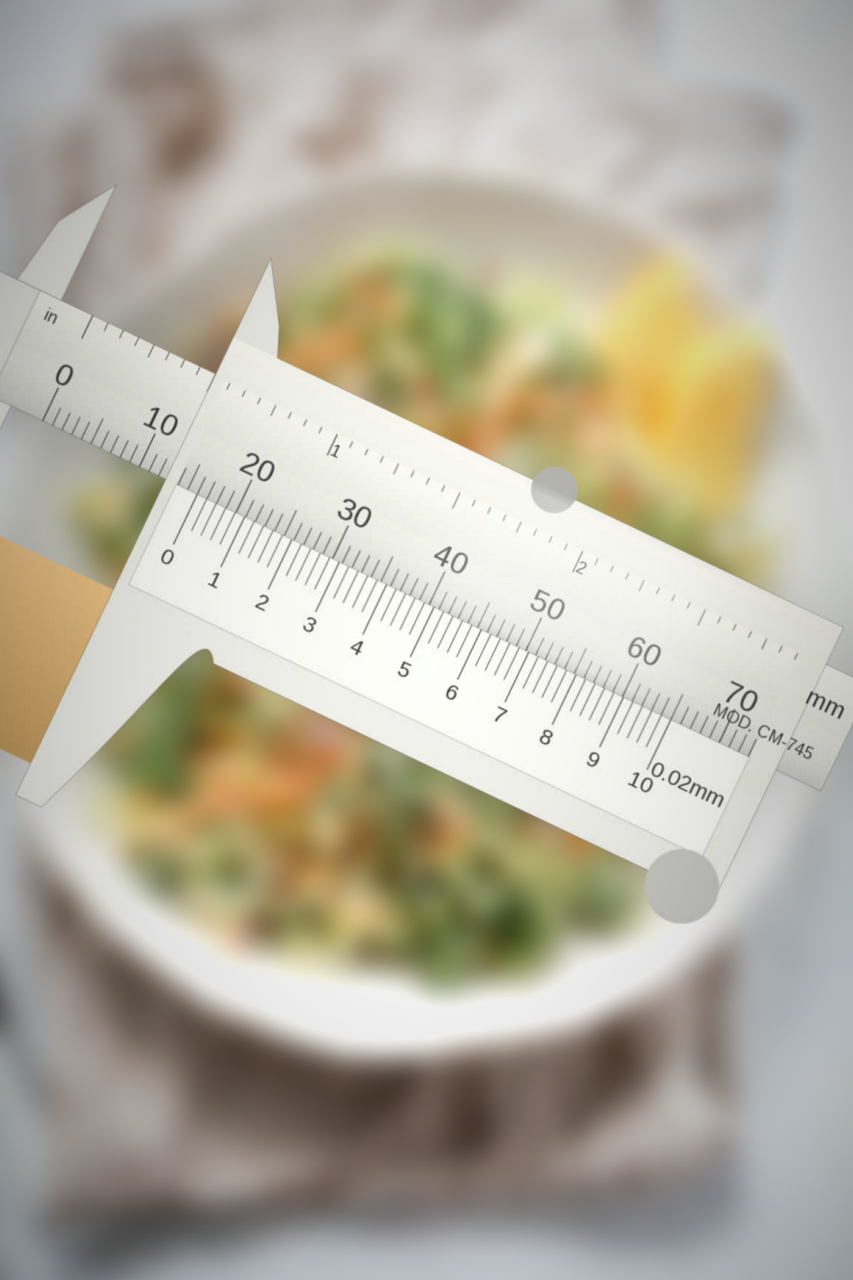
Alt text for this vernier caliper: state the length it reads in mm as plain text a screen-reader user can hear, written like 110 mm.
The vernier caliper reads 16.0 mm
